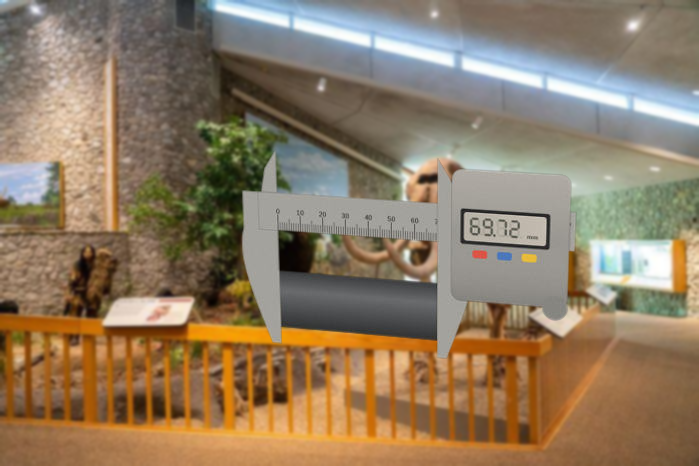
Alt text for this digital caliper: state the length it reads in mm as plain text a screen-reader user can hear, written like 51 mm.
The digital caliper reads 69.72 mm
